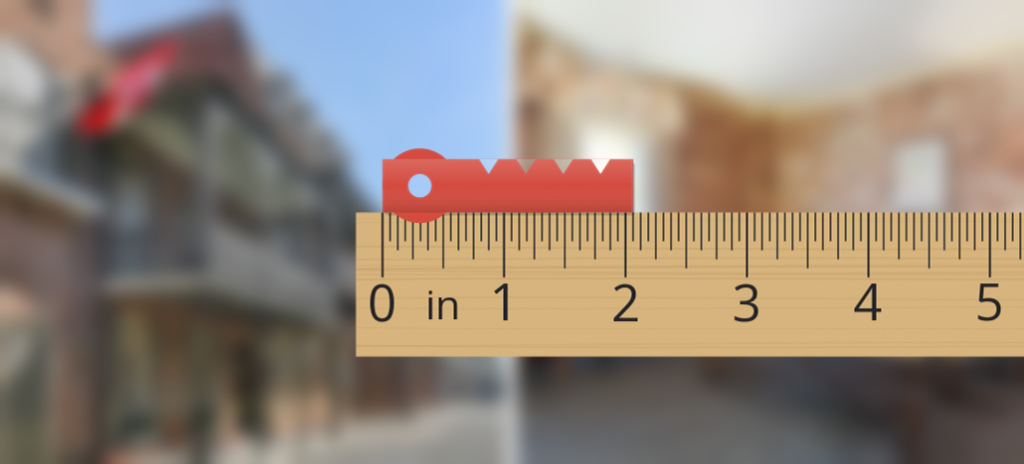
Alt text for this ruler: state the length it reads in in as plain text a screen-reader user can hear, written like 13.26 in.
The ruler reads 2.0625 in
